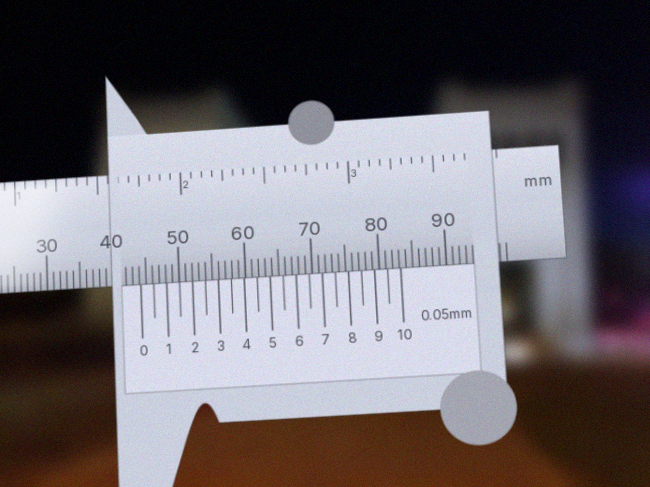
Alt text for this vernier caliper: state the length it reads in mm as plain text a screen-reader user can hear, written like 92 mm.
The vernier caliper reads 44.2 mm
